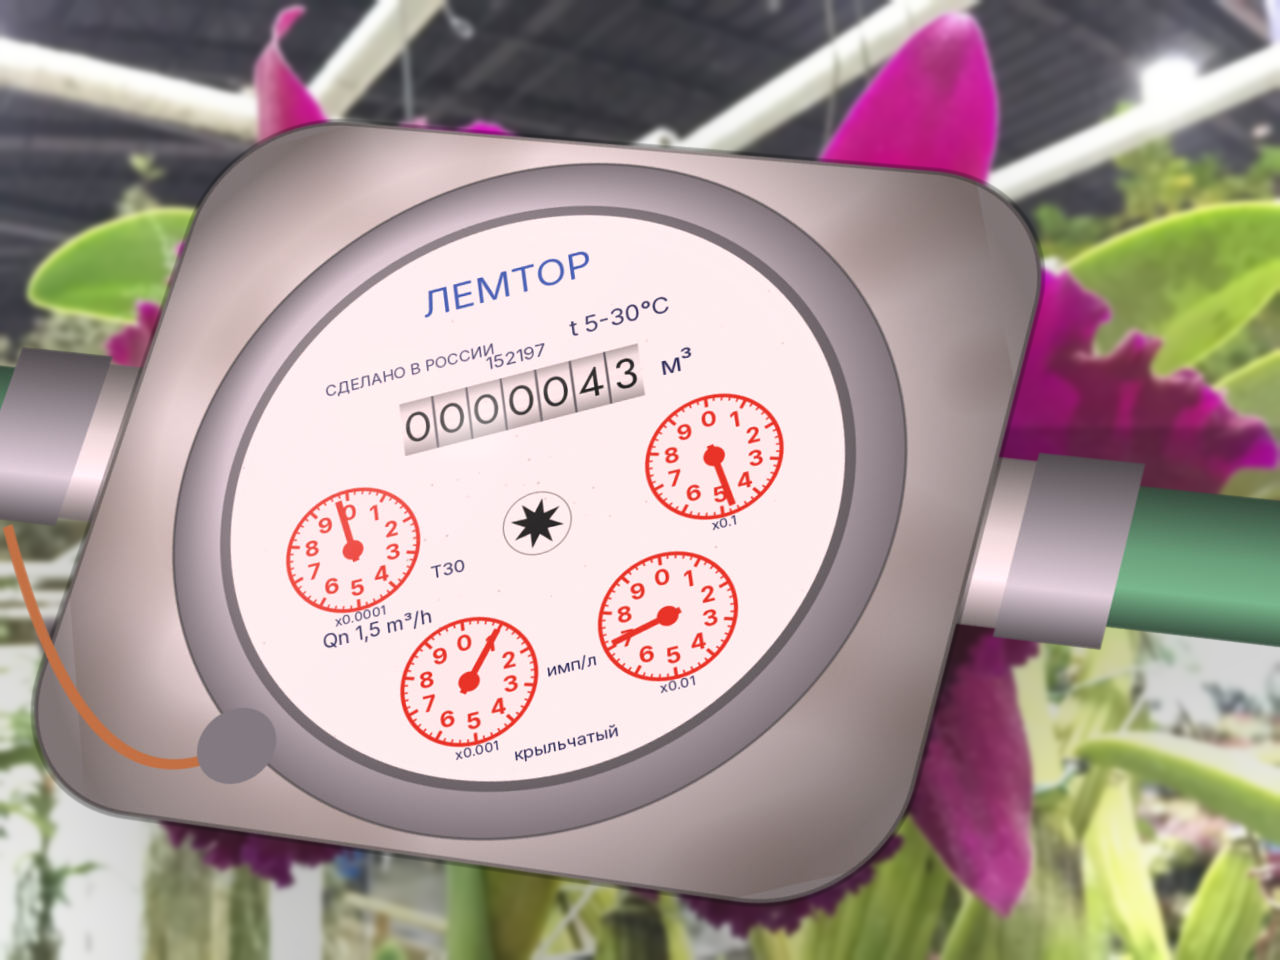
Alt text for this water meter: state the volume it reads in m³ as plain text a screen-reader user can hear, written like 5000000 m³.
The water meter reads 43.4709 m³
